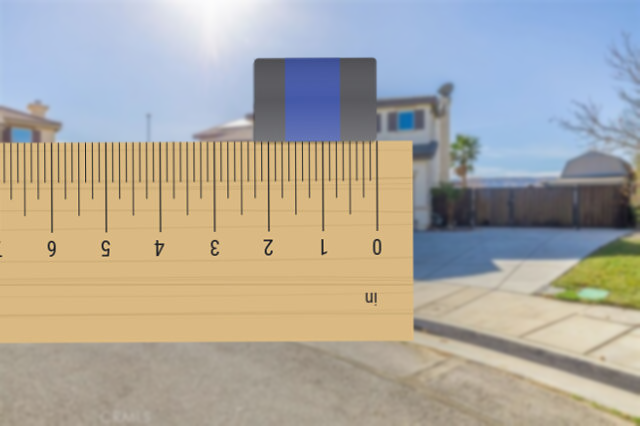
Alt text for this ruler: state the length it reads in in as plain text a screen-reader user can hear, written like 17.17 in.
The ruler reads 2.25 in
